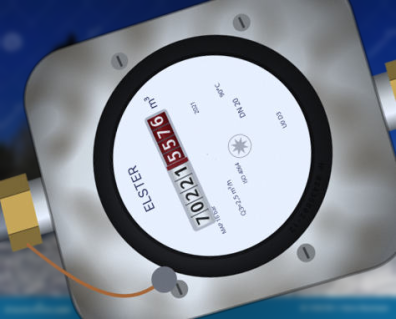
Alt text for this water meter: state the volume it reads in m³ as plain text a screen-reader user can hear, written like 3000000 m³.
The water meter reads 70221.5576 m³
